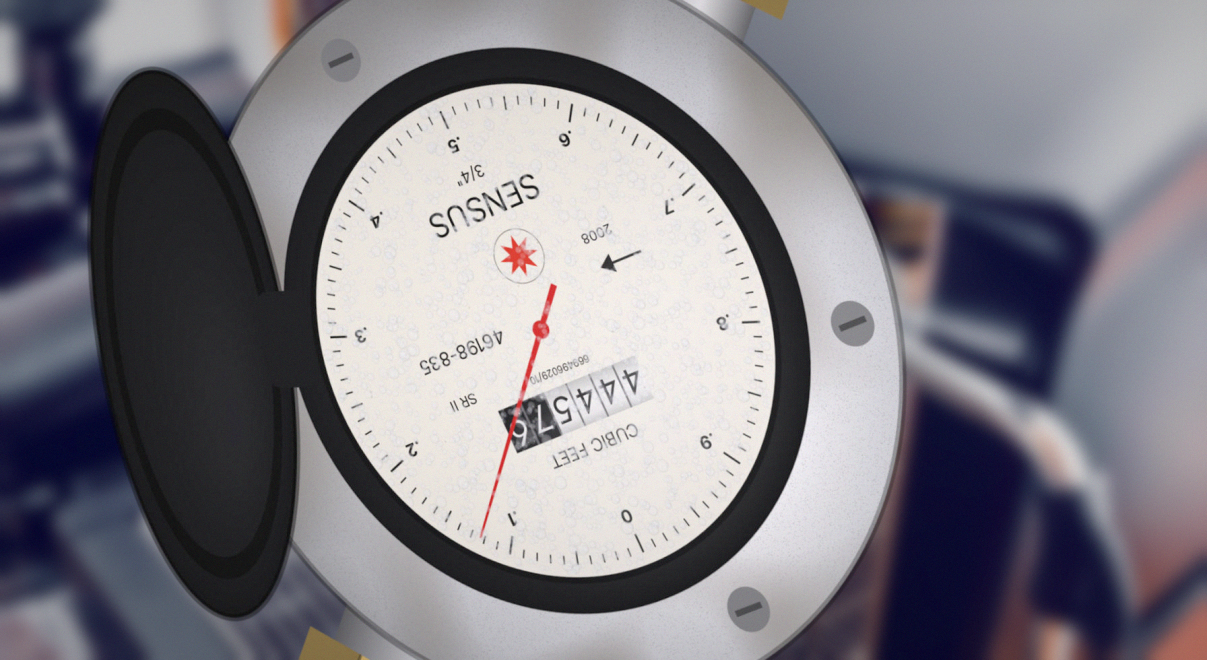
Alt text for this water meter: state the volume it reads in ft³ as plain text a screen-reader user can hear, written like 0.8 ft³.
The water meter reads 444576.12 ft³
